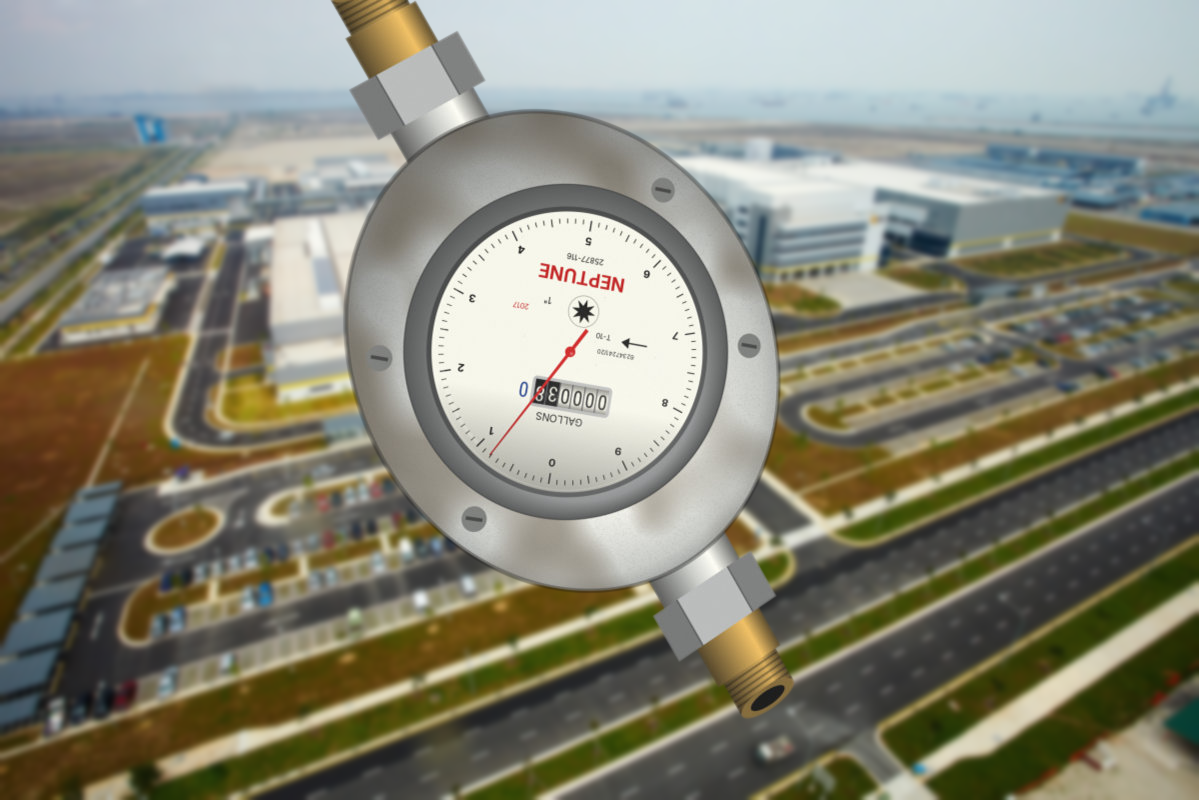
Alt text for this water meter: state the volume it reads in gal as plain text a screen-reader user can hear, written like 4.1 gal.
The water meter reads 380.8 gal
